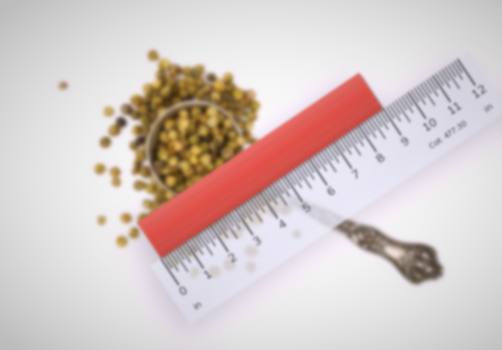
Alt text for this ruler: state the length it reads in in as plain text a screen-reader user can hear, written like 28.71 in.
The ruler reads 9 in
